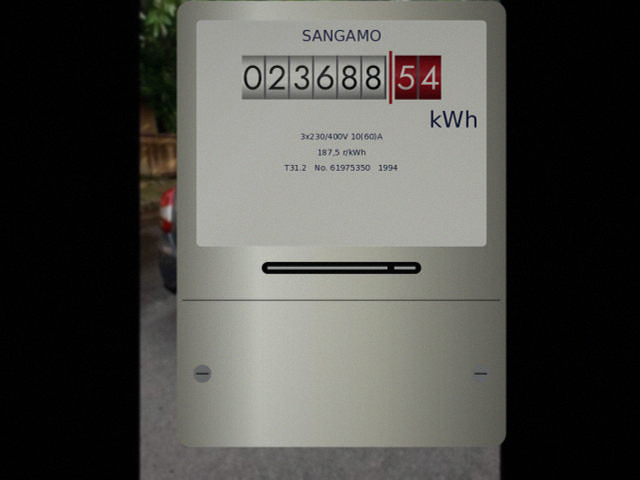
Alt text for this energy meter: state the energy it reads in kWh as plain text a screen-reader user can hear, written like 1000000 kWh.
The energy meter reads 23688.54 kWh
